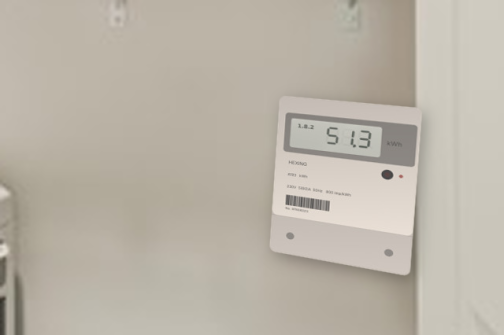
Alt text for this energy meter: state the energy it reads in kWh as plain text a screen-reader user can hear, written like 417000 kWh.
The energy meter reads 51.3 kWh
